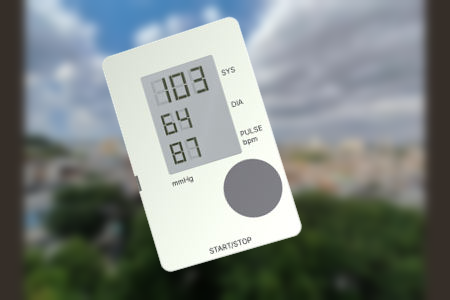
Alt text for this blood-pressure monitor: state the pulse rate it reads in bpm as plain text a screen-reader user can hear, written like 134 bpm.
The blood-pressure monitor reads 87 bpm
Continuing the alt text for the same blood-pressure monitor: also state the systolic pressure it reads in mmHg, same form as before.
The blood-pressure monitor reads 103 mmHg
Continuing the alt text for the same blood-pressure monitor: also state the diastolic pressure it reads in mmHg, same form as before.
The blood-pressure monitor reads 64 mmHg
